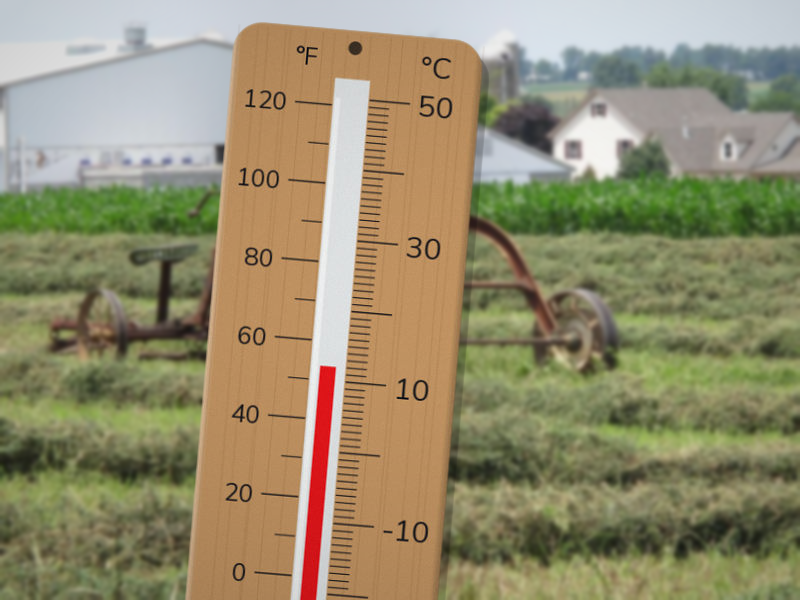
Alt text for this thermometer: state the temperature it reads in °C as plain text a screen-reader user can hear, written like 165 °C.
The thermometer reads 12 °C
